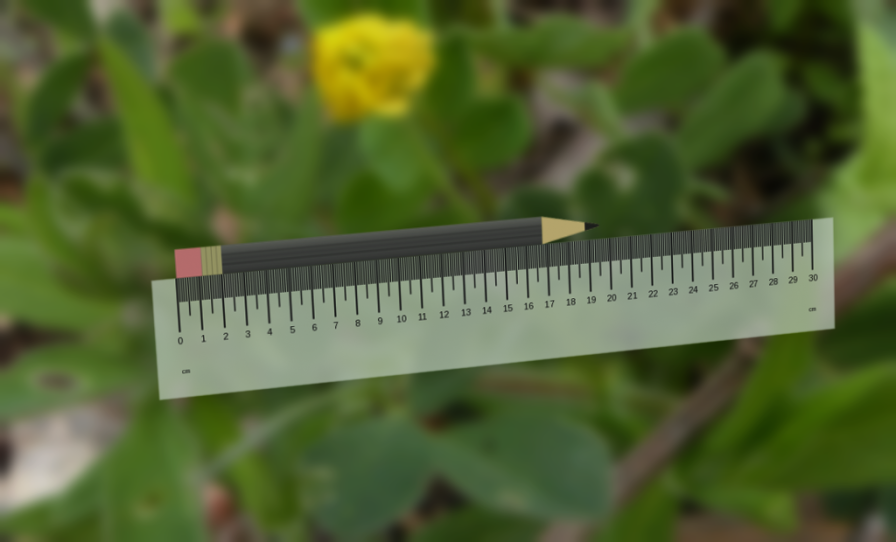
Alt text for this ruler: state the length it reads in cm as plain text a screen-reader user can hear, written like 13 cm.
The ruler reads 19.5 cm
